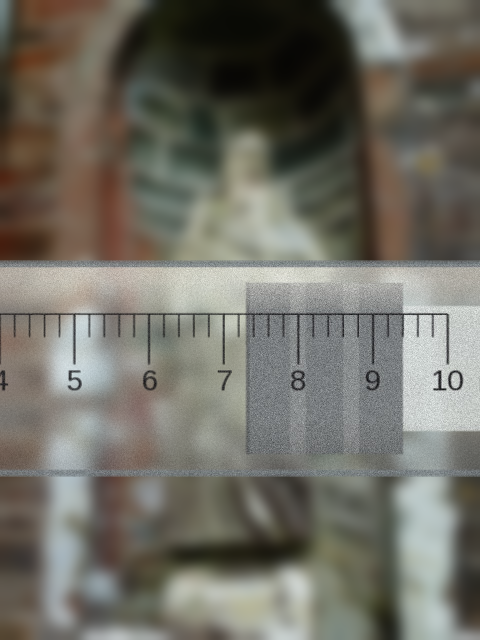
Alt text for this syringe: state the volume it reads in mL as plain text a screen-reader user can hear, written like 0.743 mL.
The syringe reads 7.3 mL
